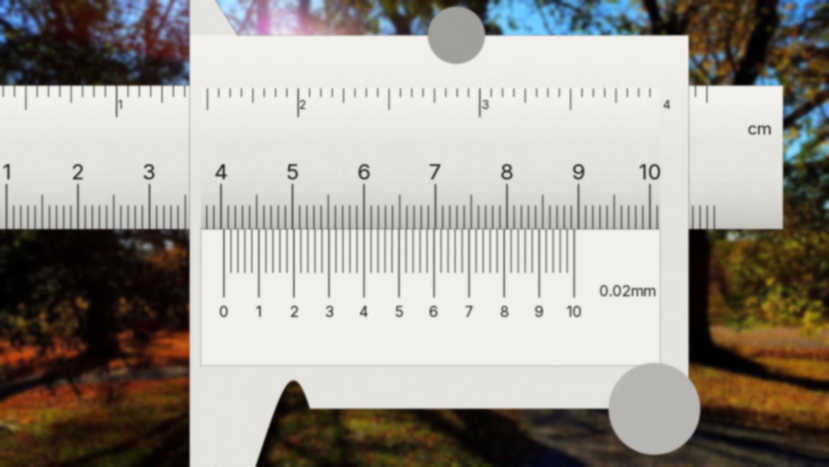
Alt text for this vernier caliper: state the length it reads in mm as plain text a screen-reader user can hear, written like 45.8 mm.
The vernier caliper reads 40.4 mm
